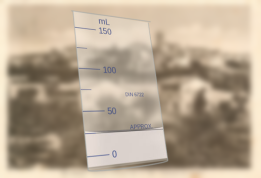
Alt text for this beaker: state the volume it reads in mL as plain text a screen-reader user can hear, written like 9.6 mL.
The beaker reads 25 mL
